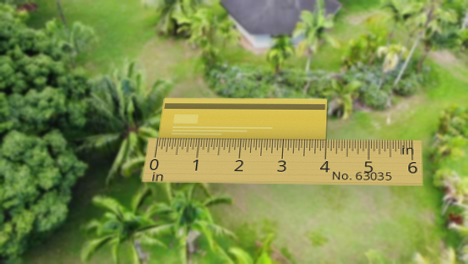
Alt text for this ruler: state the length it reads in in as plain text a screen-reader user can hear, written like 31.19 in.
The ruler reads 4 in
